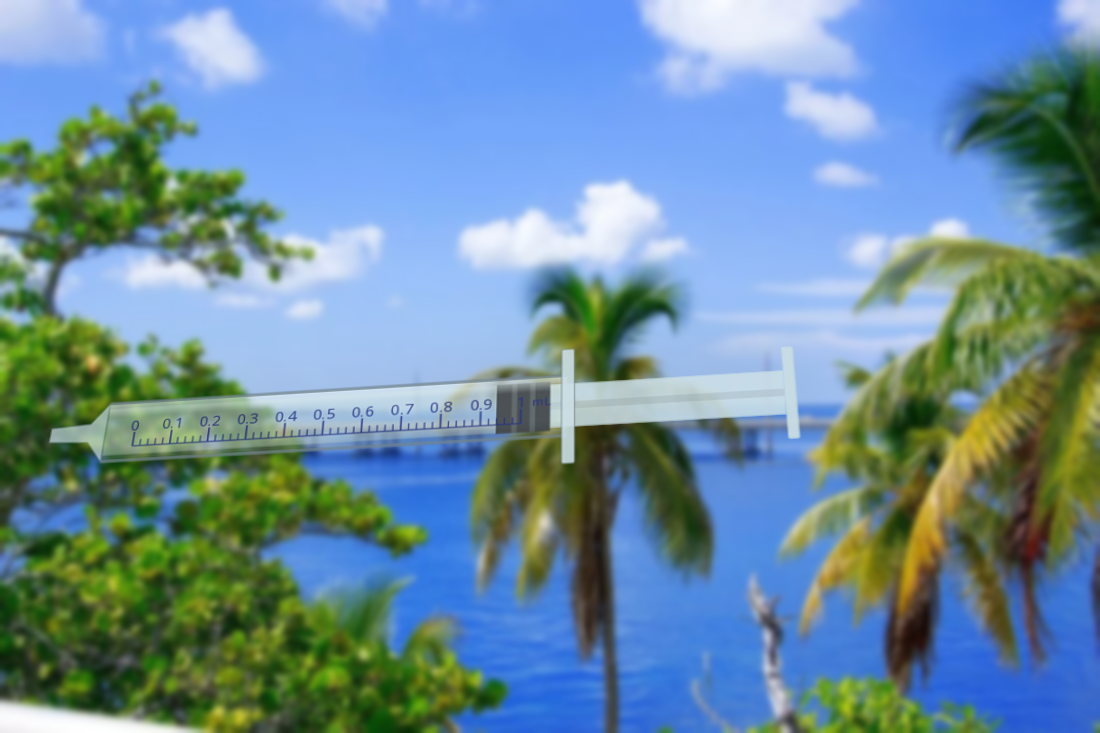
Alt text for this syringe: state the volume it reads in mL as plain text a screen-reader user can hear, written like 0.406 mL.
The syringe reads 0.94 mL
